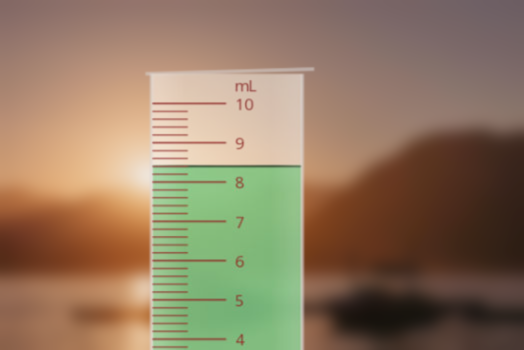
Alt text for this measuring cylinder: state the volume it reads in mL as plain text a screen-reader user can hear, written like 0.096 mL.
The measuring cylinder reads 8.4 mL
